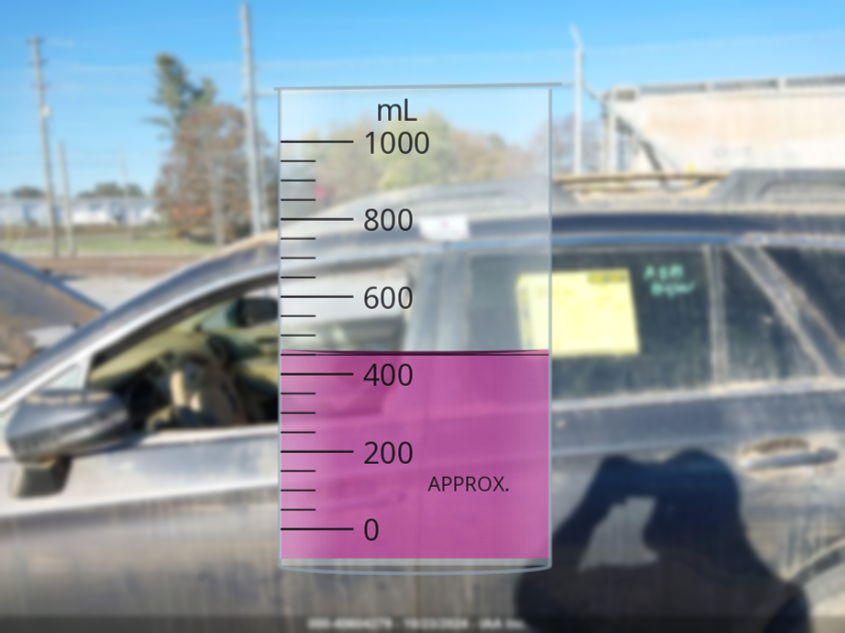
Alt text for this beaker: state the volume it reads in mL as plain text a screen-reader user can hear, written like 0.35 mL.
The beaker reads 450 mL
